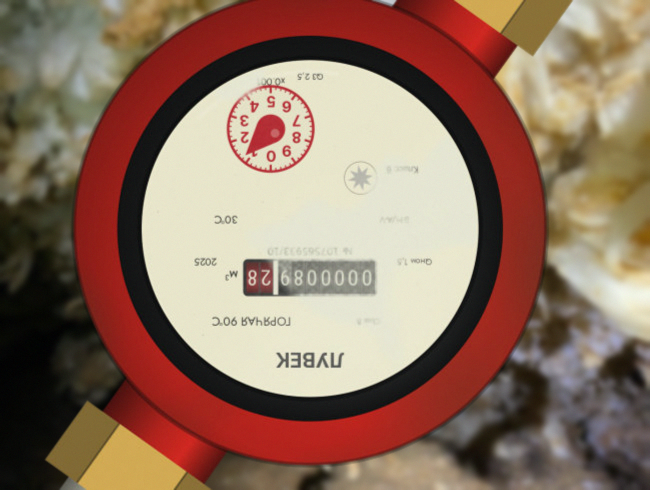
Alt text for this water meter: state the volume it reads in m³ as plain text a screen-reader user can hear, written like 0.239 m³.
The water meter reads 89.281 m³
